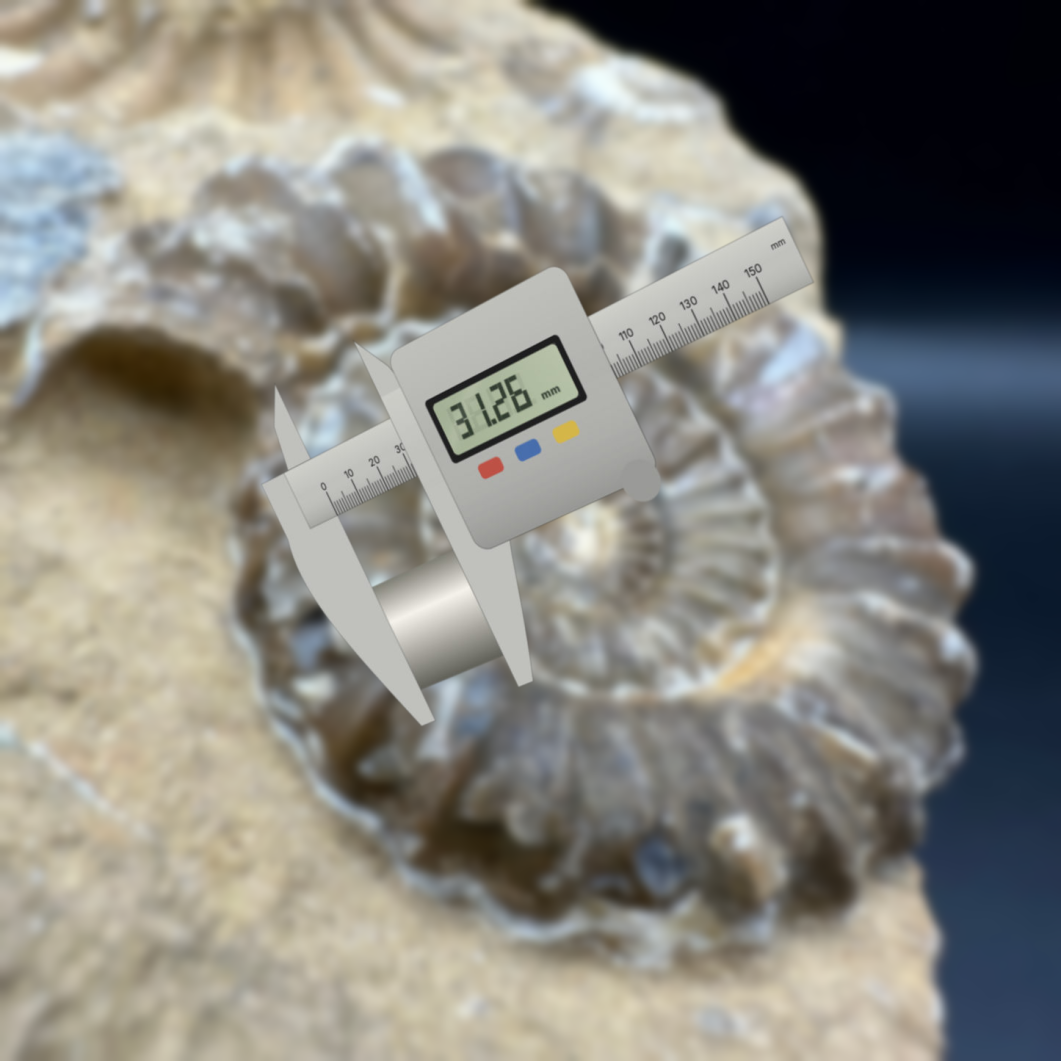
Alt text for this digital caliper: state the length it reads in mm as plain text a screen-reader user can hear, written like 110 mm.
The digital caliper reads 31.26 mm
